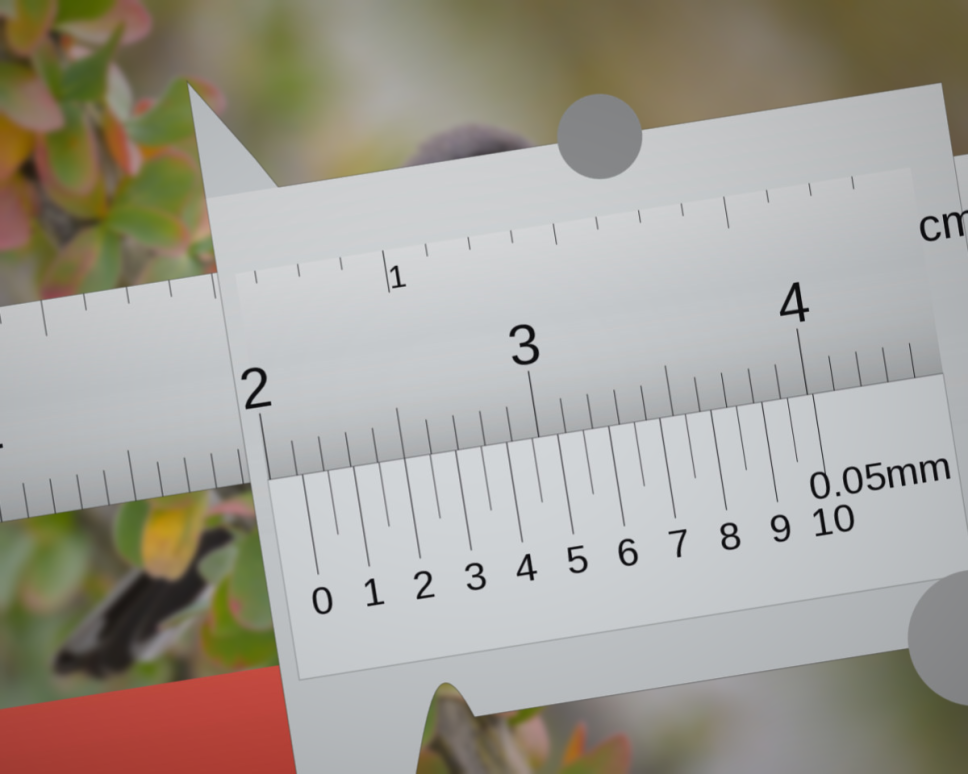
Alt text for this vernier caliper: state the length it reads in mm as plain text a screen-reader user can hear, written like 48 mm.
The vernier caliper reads 21.20 mm
